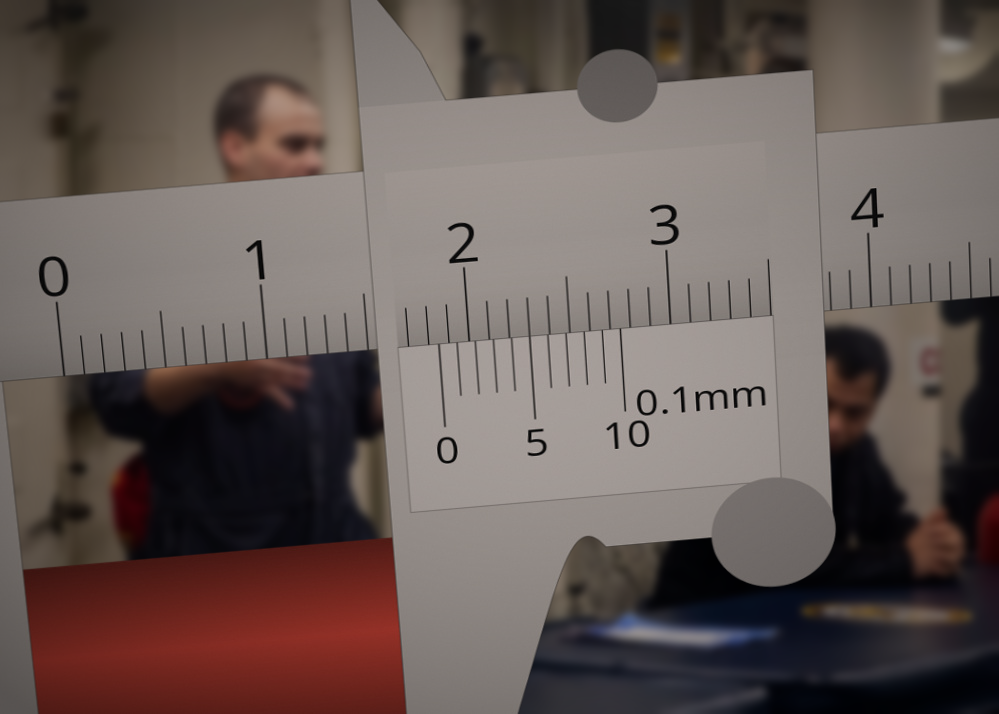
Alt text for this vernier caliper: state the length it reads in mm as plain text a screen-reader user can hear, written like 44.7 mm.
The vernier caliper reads 18.5 mm
